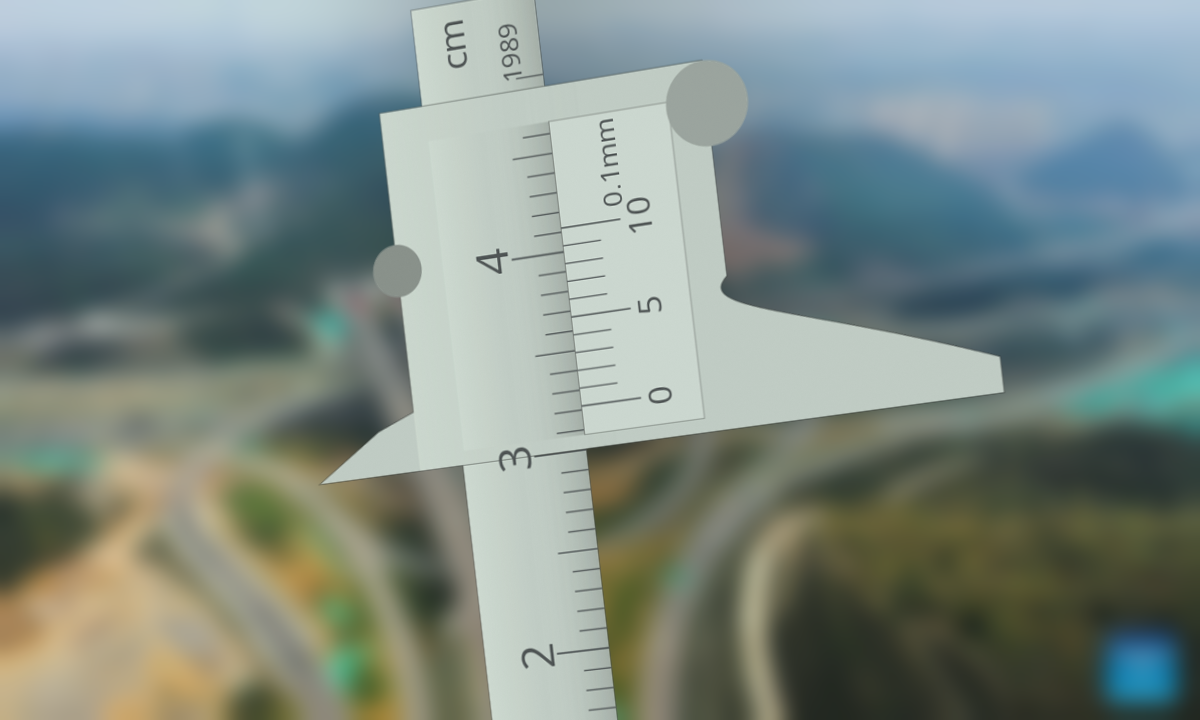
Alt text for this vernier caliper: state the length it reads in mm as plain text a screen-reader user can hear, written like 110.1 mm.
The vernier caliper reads 32.2 mm
